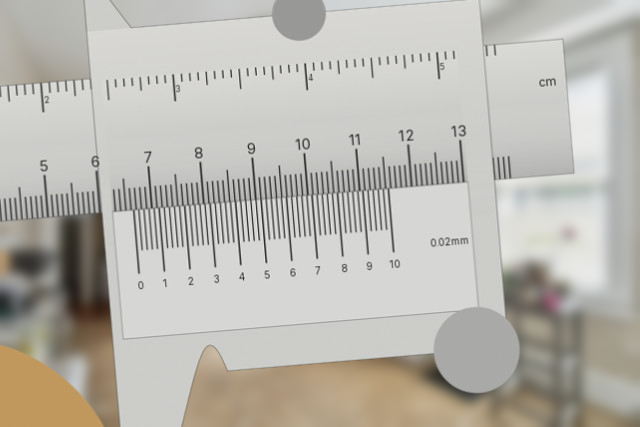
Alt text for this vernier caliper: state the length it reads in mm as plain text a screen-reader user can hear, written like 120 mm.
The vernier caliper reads 66.5 mm
